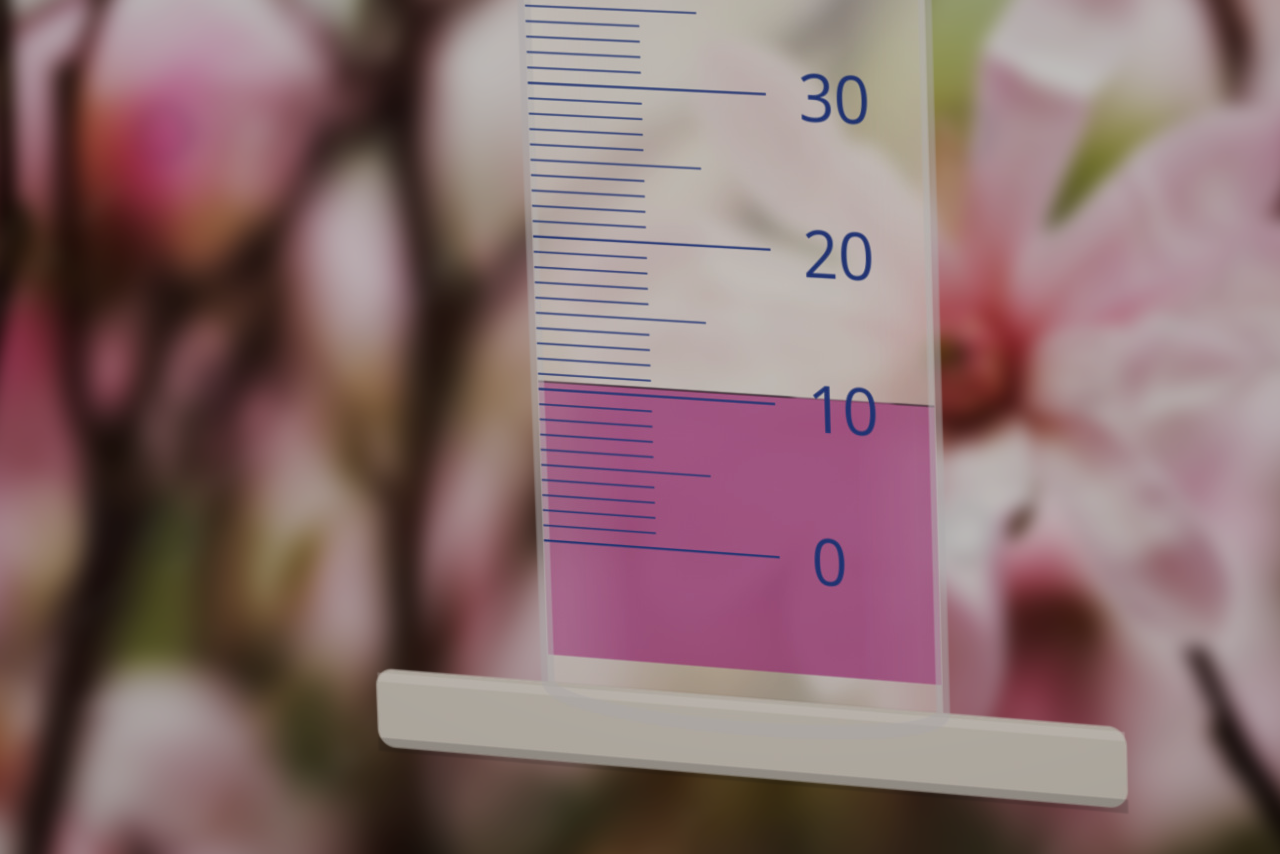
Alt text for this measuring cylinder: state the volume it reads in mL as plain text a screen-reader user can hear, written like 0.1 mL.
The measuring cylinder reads 10.5 mL
